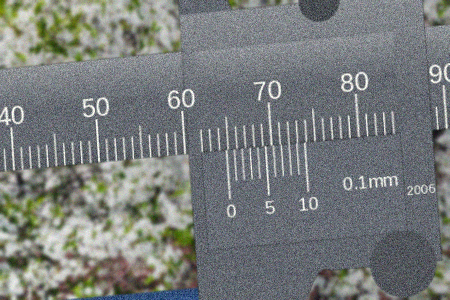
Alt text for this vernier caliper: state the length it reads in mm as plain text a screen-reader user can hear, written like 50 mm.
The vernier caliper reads 64.8 mm
